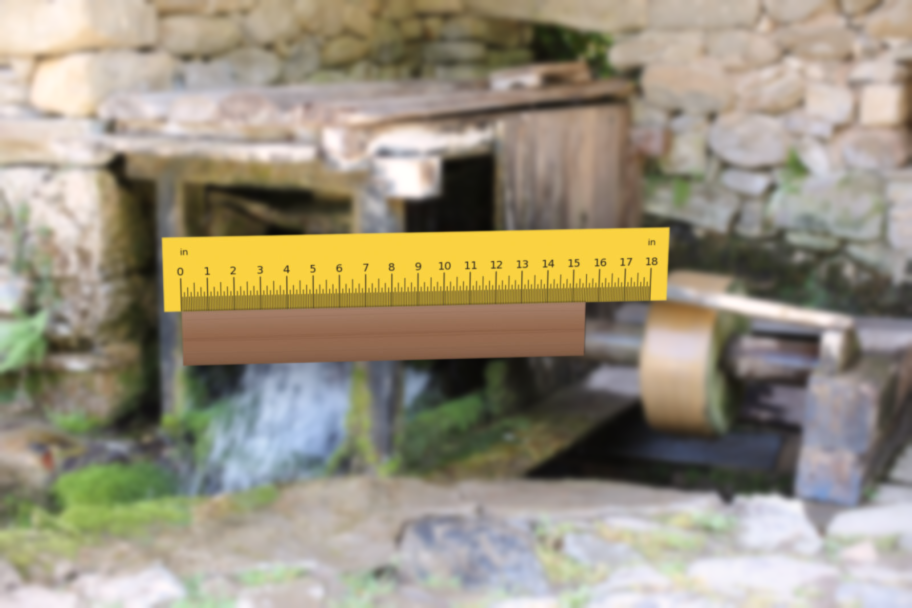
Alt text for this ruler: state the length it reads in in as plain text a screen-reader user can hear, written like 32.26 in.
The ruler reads 15.5 in
